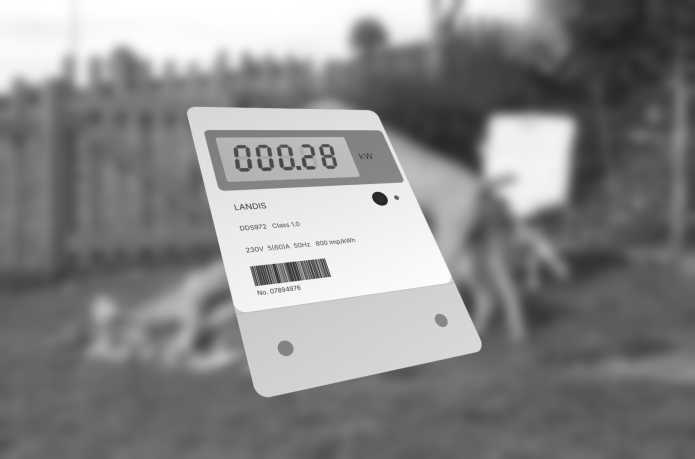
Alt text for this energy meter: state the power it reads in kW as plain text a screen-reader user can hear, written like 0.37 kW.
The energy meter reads 0.28 kW
